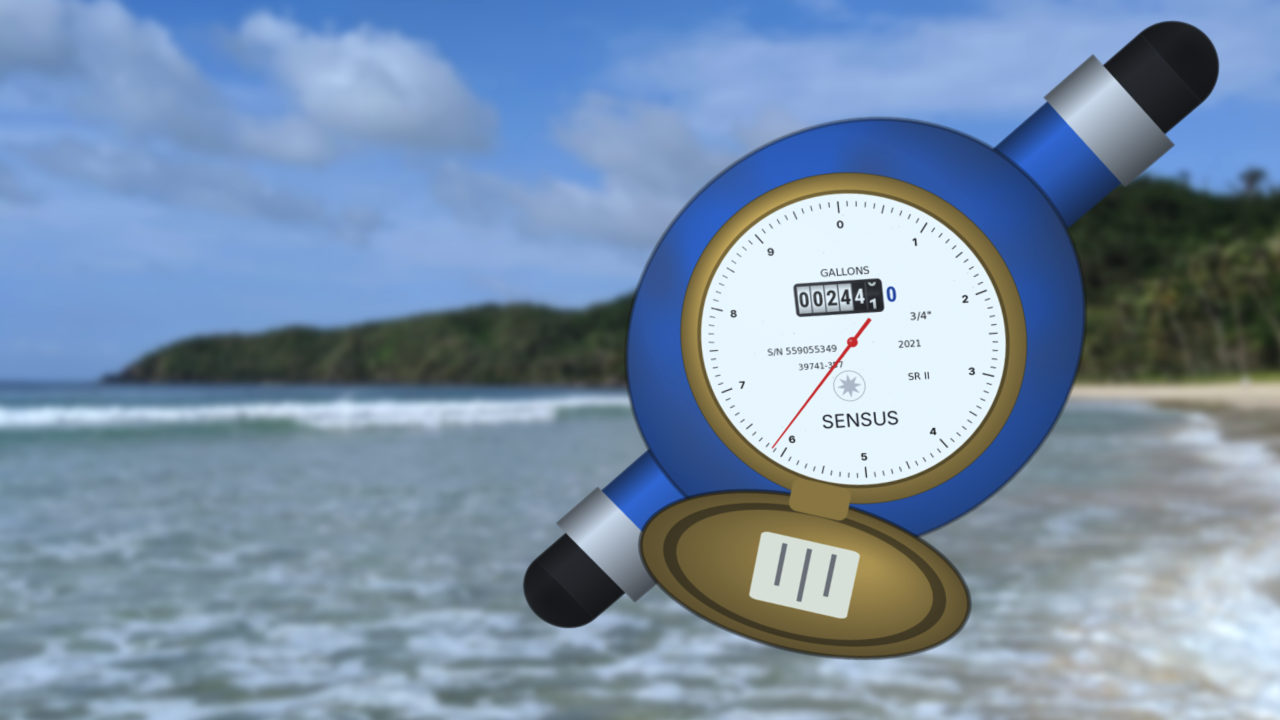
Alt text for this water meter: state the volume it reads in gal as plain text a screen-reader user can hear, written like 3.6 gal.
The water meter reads 24406.1 gal
